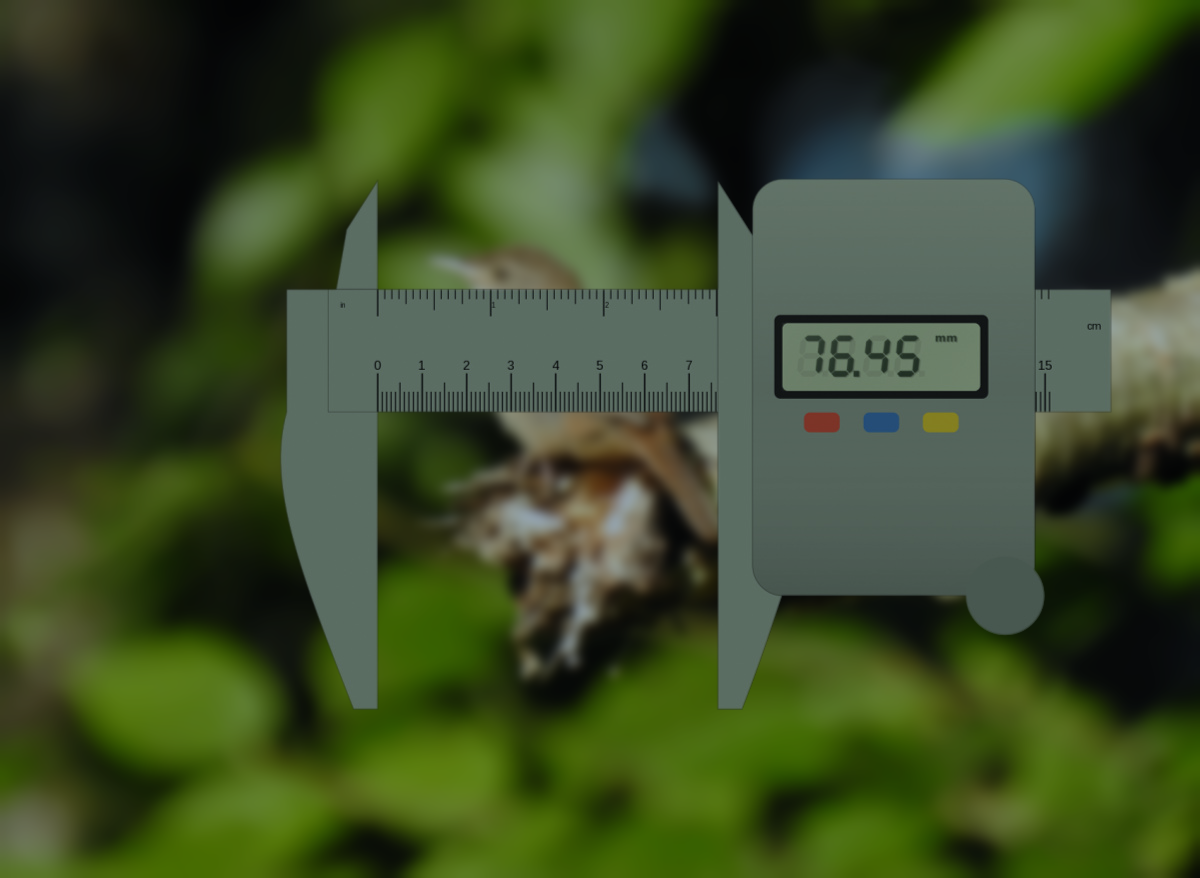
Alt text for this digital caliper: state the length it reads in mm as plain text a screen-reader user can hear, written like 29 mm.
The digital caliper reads 76.45 mm
